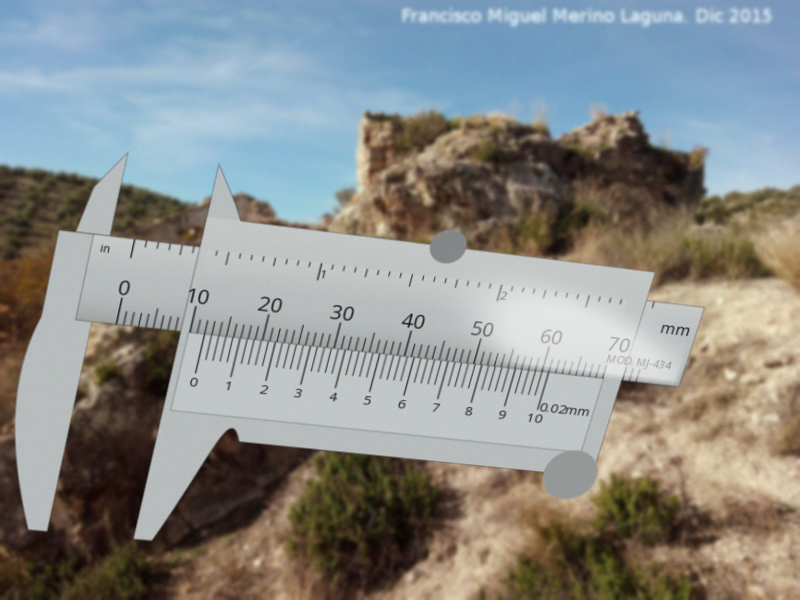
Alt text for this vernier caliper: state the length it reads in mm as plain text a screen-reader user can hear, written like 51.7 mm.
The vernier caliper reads 12.0 mm
